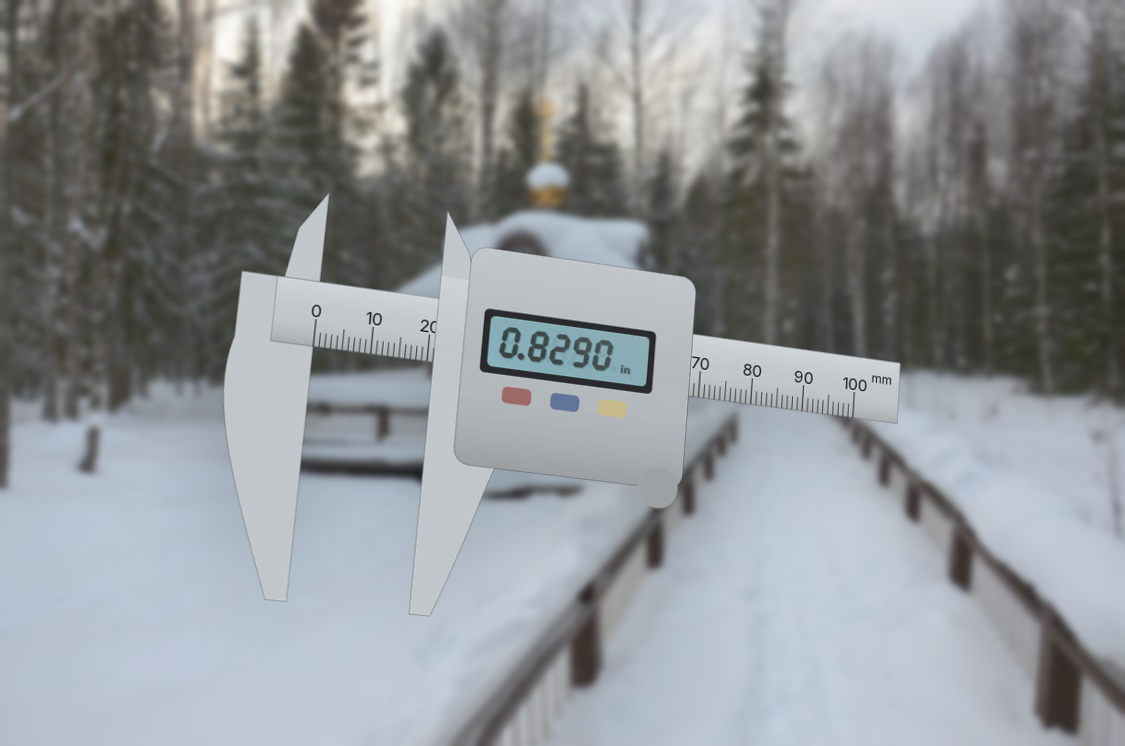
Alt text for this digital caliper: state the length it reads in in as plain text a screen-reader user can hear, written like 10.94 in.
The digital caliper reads 0.8290 in
